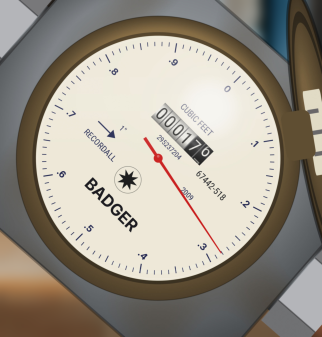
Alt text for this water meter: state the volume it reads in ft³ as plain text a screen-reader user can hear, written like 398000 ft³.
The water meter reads 176.28 ft³
